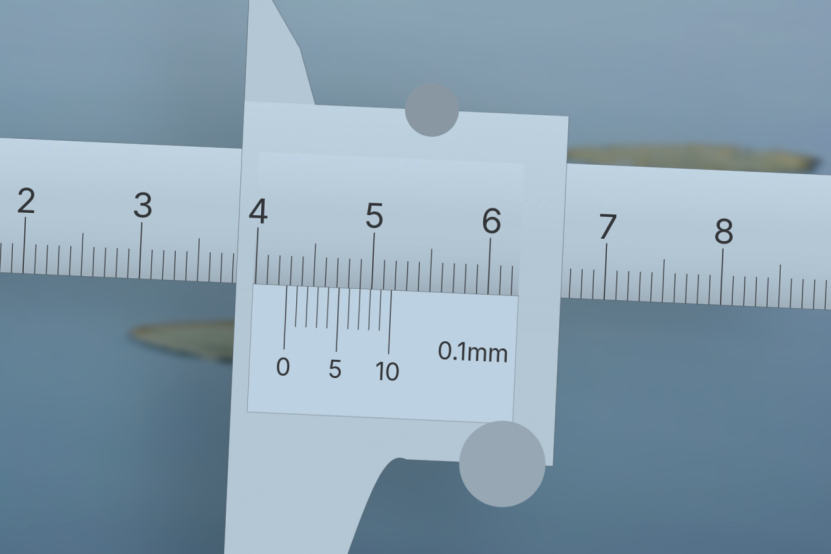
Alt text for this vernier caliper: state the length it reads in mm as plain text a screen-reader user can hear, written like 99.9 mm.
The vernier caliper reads 42.7 mm
